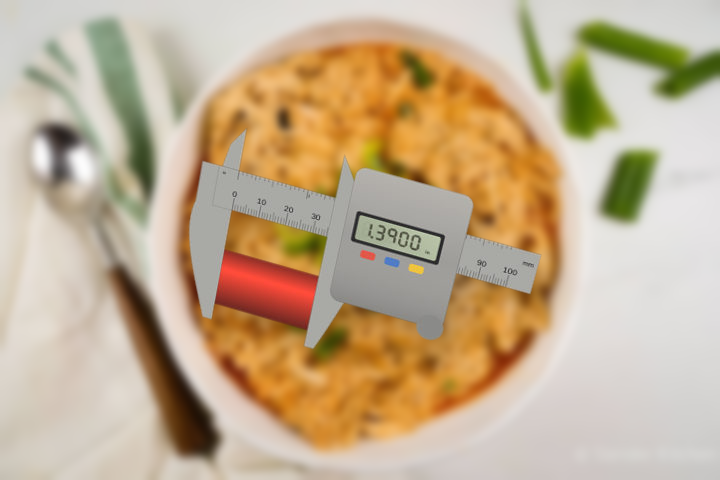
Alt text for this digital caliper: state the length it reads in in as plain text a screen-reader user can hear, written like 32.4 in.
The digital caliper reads 1.3900 in
